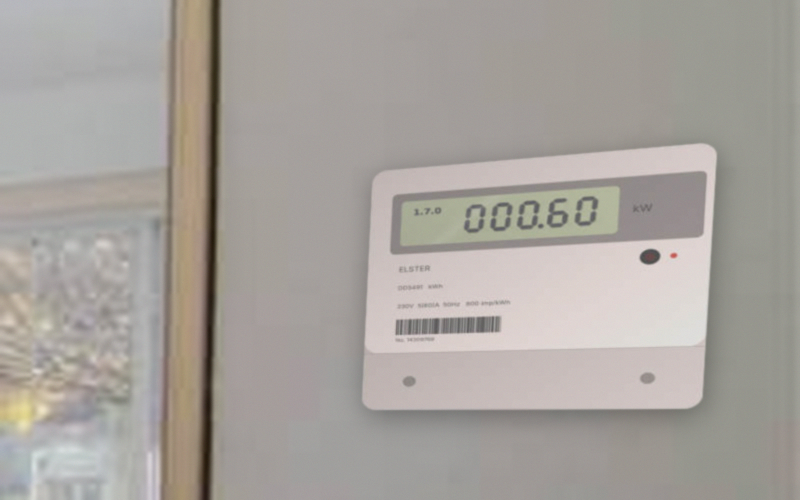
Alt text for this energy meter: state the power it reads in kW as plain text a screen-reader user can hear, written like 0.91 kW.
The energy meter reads 0.60 kW
